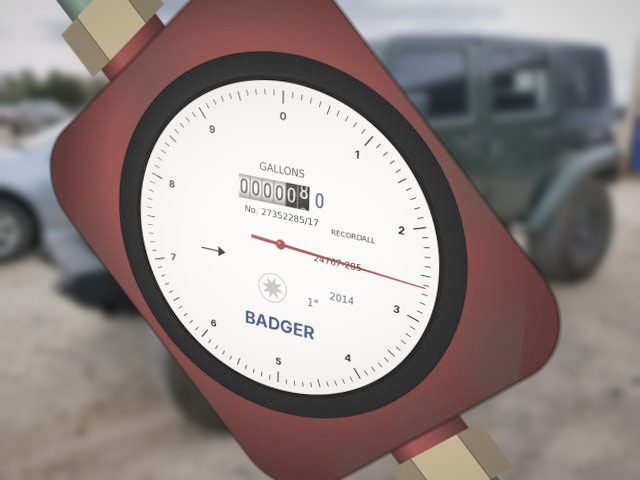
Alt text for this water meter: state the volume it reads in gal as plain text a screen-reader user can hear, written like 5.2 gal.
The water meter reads 82.6 gal
